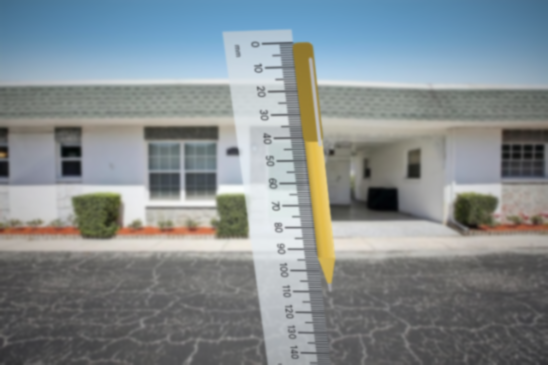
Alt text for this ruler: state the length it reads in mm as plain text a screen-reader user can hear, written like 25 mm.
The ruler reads 110 mm
